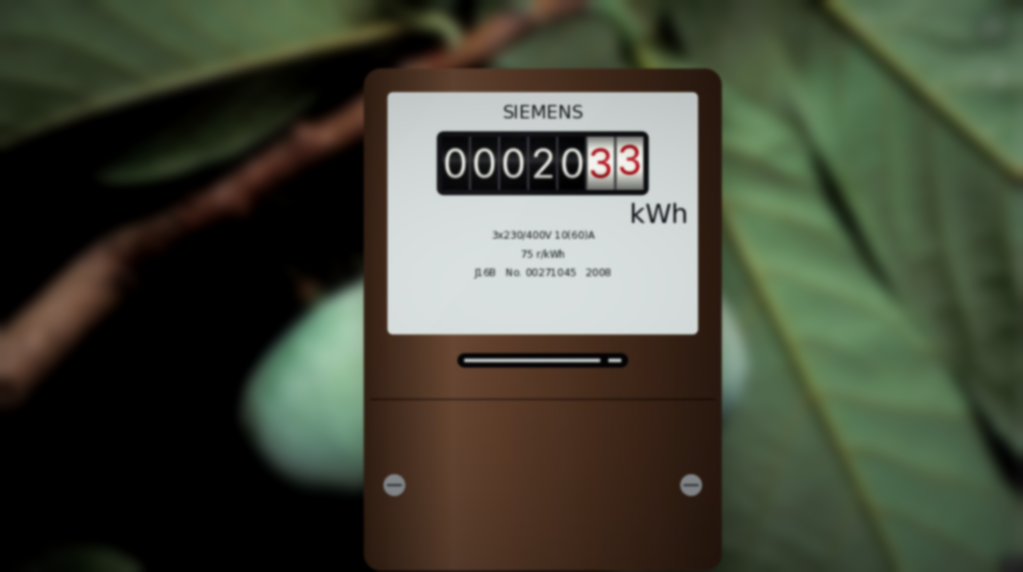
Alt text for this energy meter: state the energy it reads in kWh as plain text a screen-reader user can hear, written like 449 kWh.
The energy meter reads 20.33 kWh
